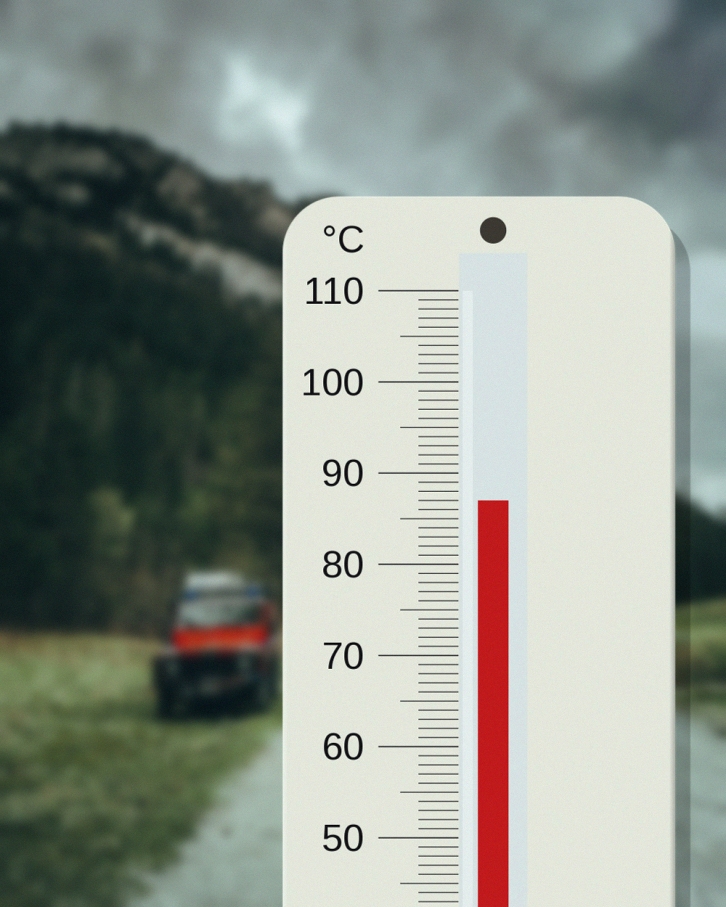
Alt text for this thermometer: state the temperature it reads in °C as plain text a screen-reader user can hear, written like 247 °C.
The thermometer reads 87 °C
